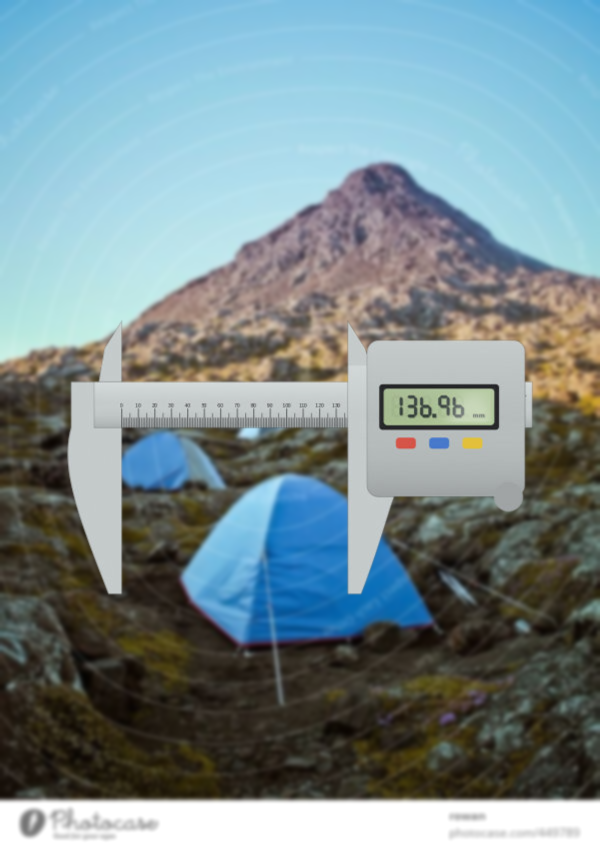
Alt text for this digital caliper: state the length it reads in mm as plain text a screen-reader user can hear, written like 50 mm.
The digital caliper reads 136.96 mm
